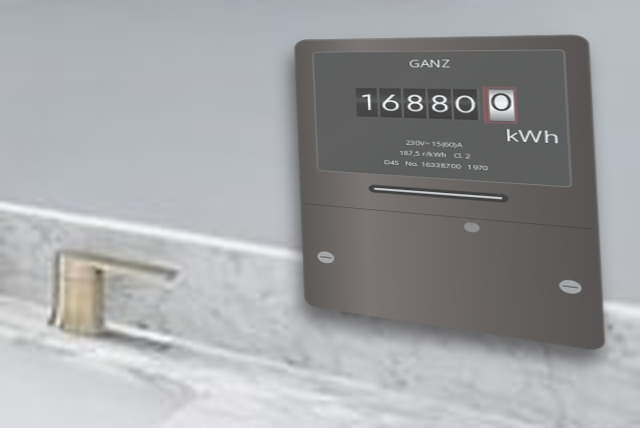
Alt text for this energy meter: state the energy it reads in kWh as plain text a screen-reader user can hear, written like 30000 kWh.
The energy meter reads 16880.0 kWh
